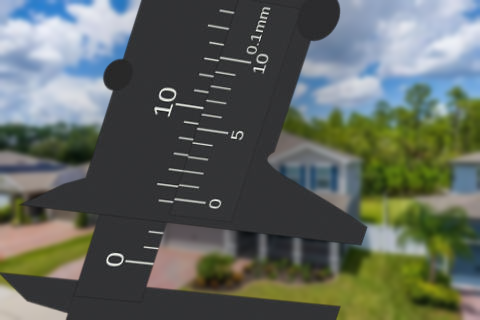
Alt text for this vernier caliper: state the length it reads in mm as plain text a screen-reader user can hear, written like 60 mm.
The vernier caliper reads 4.2 mm
